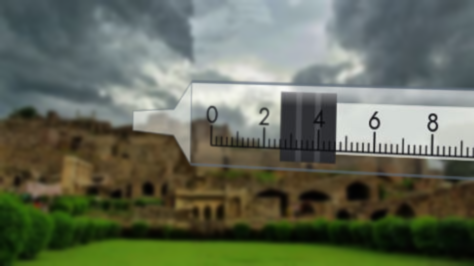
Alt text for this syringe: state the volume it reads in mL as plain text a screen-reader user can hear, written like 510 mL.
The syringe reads 2.6 mL
